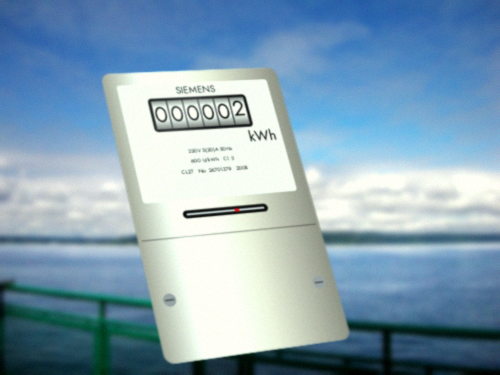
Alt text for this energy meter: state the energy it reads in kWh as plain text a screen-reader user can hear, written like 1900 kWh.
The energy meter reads 2 kWh
